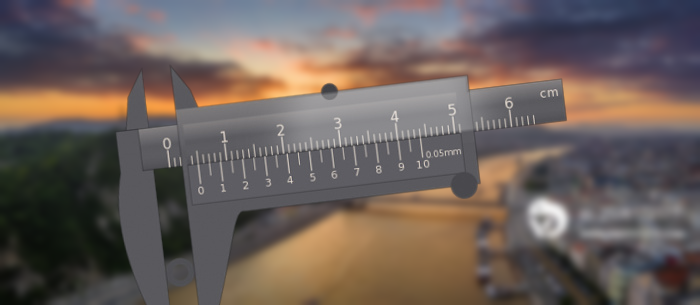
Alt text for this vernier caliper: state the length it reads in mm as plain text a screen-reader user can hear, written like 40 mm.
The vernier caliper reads 5.0 mm
